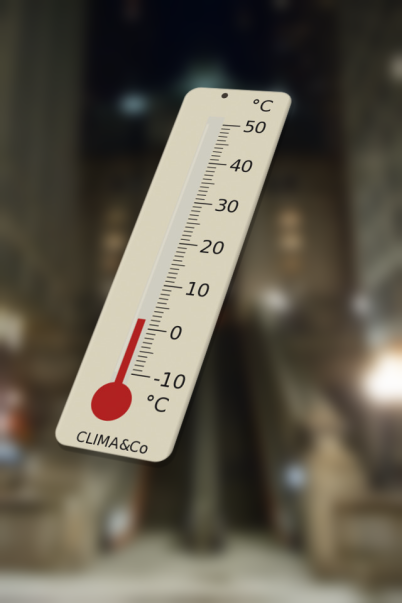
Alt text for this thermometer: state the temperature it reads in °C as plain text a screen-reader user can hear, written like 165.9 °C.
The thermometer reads 2 °C
